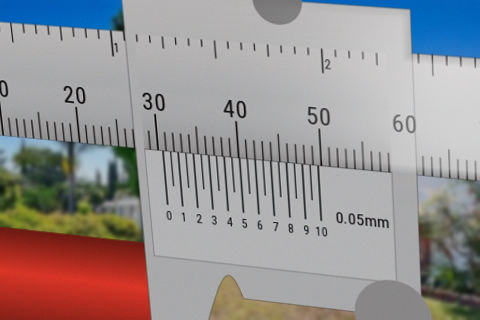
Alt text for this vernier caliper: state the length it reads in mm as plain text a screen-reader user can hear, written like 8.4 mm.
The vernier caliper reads 30.6 mm
